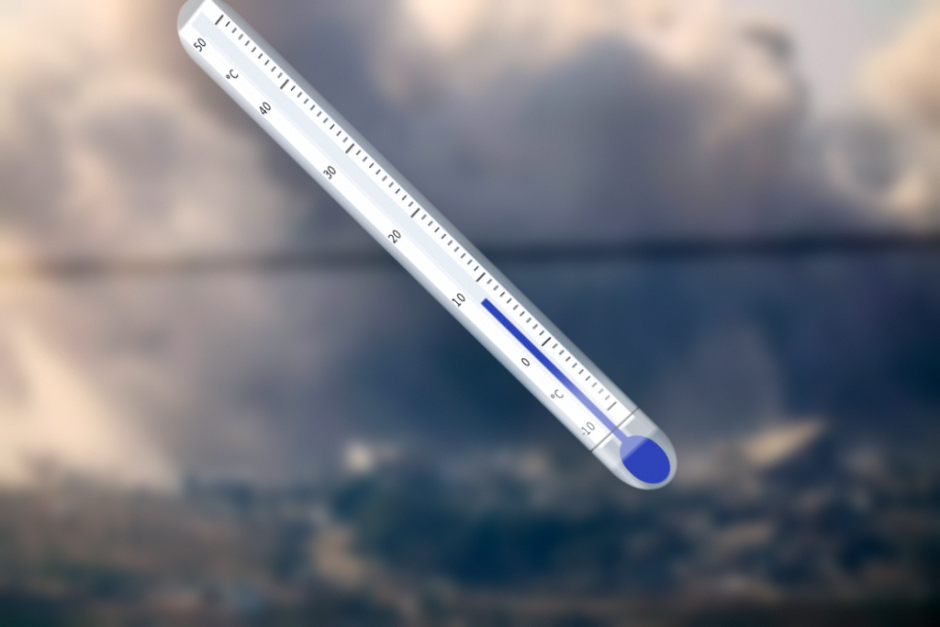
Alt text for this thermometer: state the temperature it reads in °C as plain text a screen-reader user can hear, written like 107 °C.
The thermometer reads 8 °C
